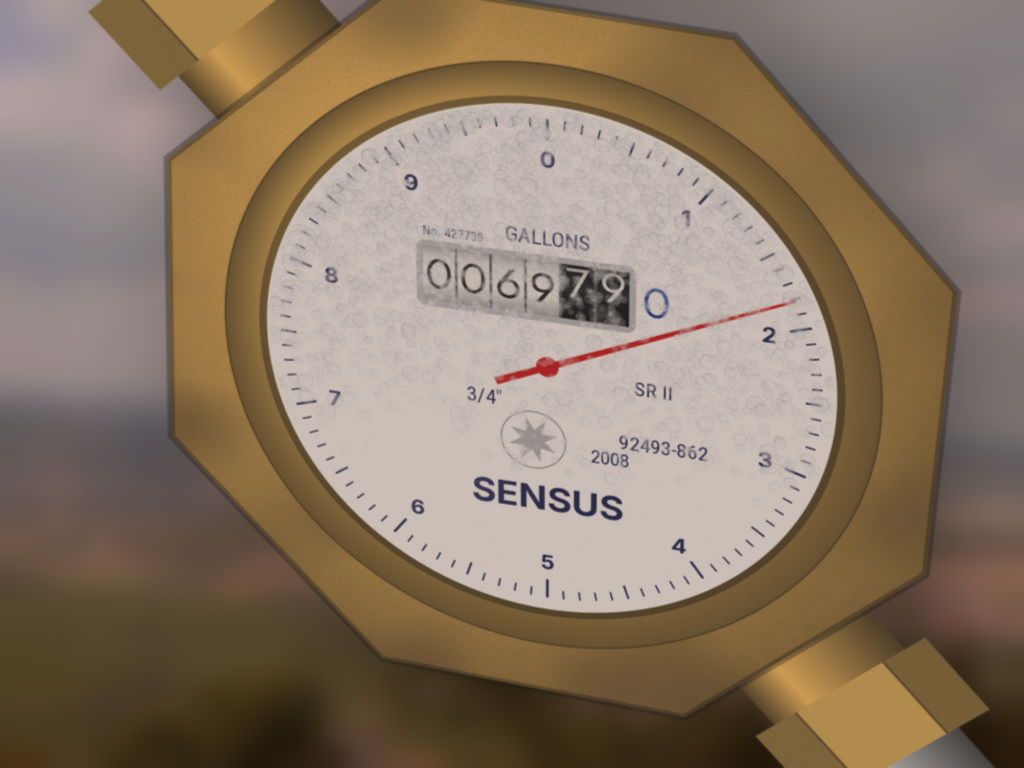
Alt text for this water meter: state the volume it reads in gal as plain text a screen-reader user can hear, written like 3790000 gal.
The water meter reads 69791.8 gal
